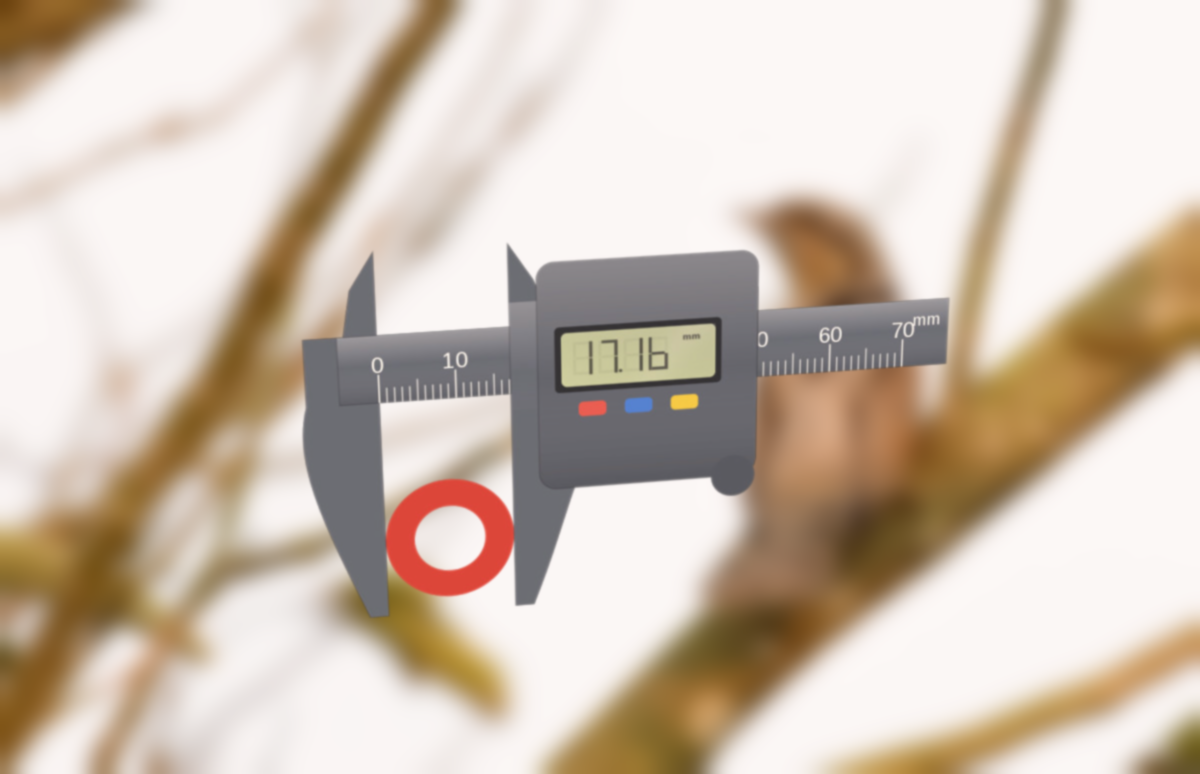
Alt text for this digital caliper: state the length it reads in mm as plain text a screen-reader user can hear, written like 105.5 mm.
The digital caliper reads 17.16 mm
